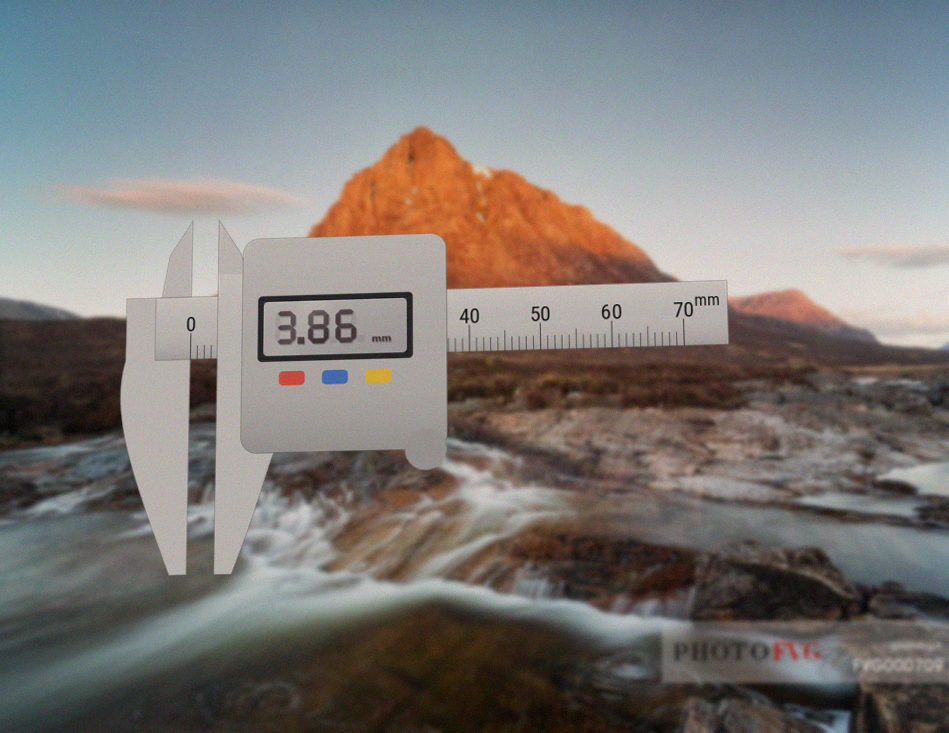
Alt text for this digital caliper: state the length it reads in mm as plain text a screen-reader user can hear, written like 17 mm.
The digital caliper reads 3.86 mm
